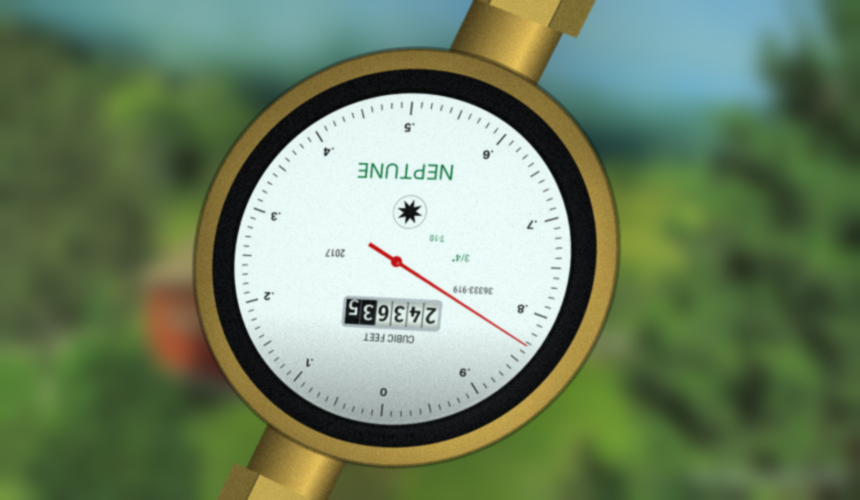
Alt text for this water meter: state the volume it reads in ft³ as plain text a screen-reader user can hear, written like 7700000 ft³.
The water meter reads 243634.83 ft³
